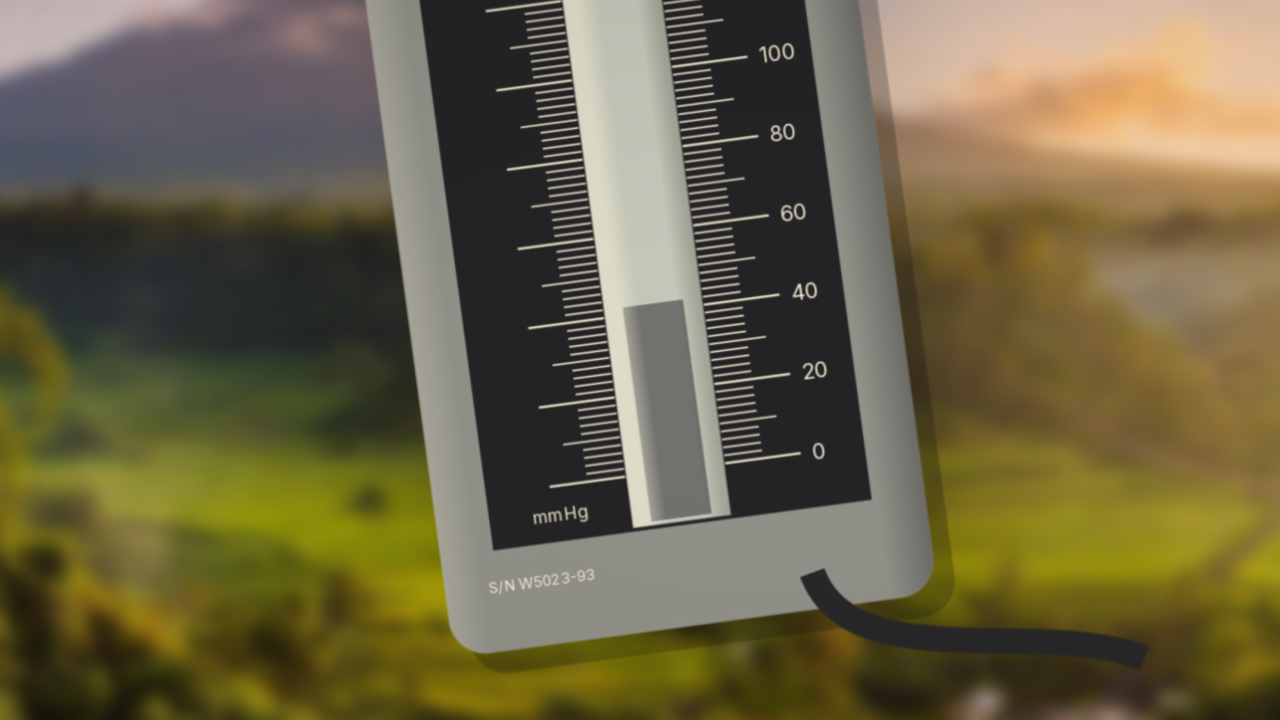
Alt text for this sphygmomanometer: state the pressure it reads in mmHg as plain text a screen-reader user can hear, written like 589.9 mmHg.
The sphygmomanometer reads 42 mmHg
